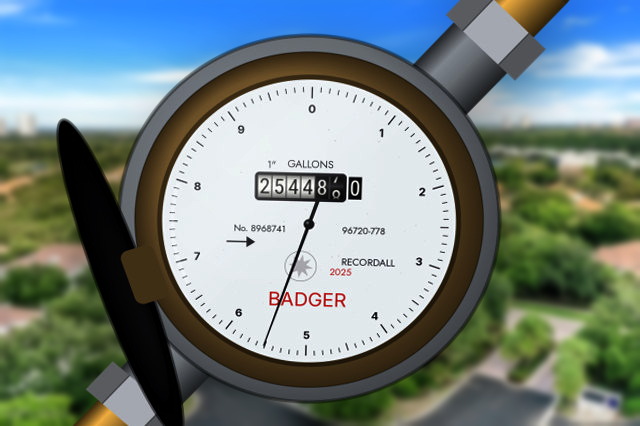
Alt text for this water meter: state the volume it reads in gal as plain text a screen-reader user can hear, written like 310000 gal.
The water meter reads 2544875.5 gal
